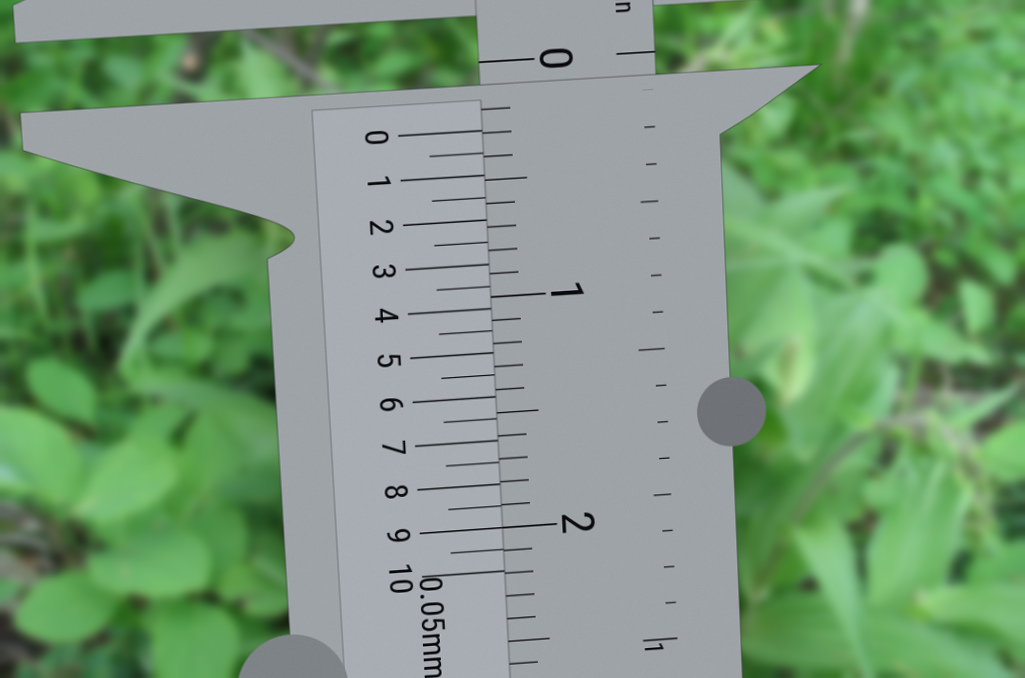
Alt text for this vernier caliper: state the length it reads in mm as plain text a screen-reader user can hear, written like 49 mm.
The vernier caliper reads 2.90 mm
